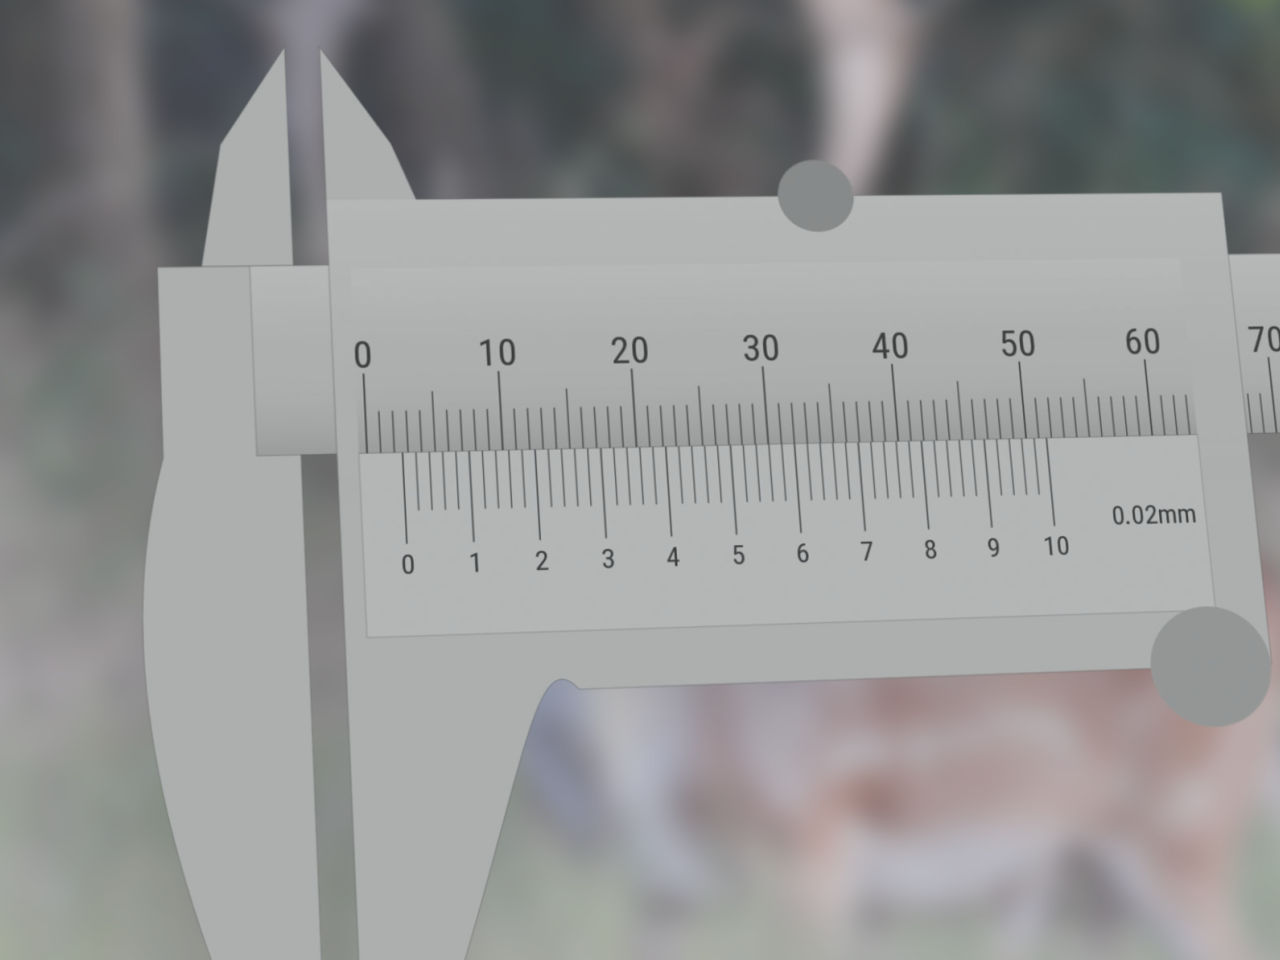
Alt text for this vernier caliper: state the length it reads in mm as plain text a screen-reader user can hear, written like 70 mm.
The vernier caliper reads 2.6 mm
